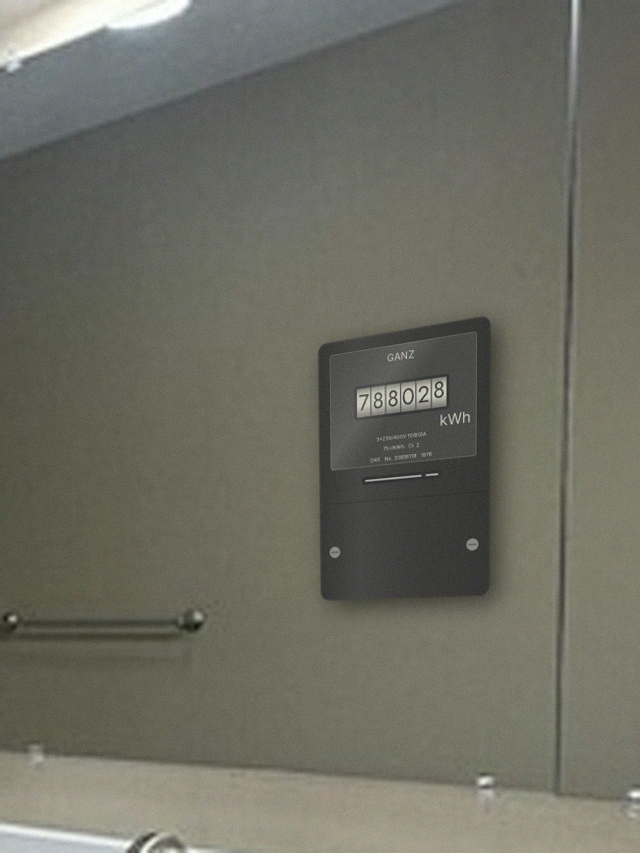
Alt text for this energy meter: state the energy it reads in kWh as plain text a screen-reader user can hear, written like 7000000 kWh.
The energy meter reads 788028 kWh
